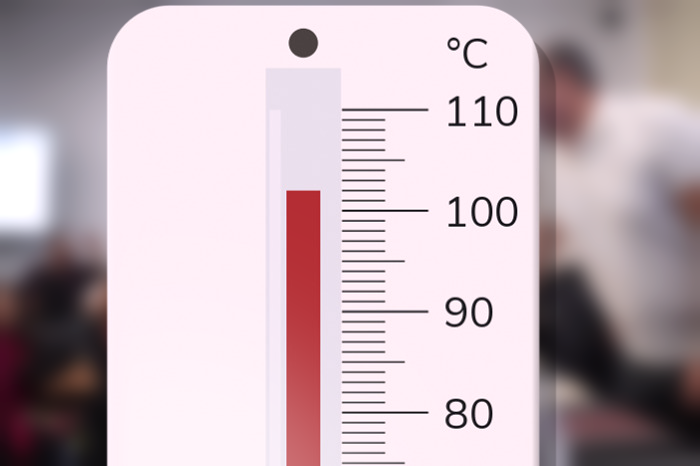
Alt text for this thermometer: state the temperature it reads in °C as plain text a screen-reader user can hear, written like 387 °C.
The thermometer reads 102 °C
